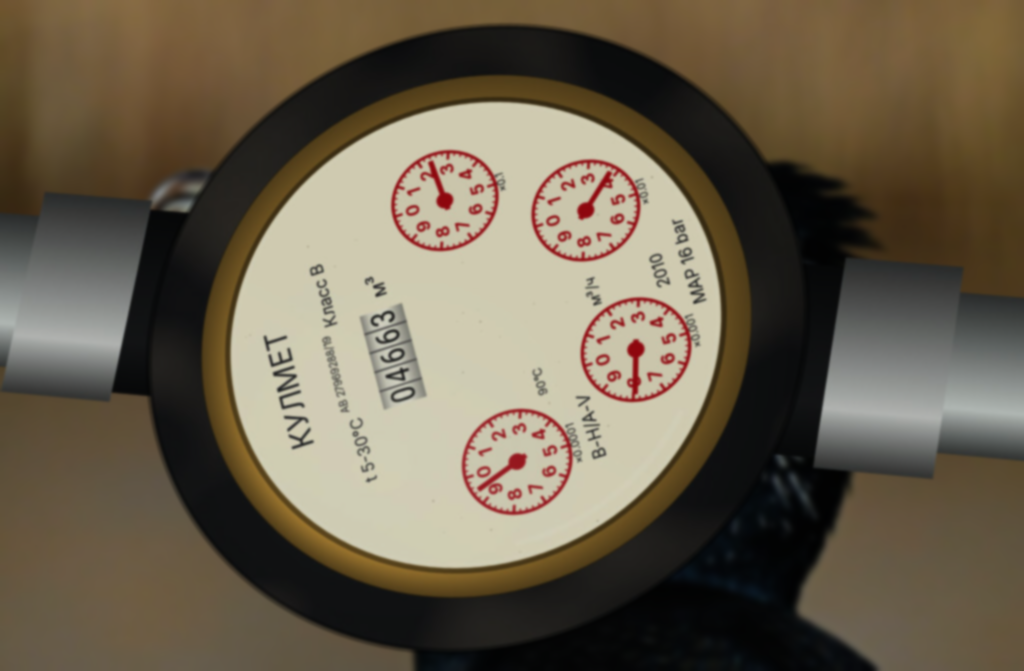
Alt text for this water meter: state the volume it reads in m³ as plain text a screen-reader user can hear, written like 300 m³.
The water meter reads 4663.2379 m³
